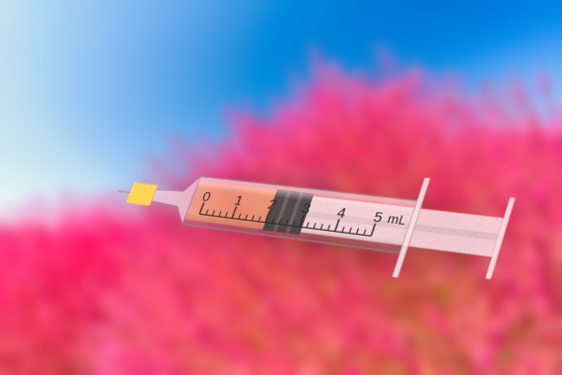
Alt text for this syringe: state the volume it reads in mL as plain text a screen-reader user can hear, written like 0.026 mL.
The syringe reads 2 mL
